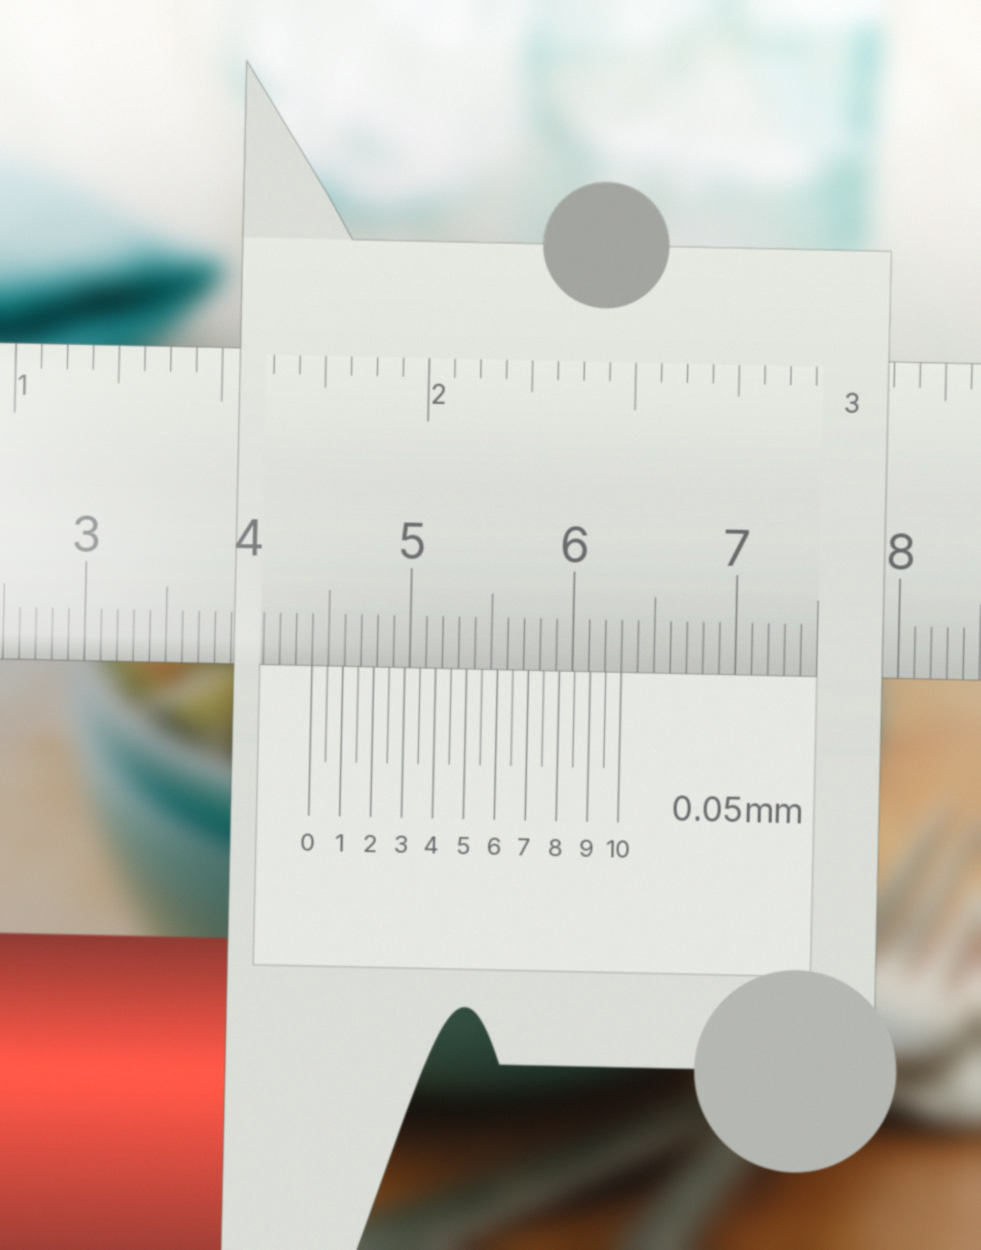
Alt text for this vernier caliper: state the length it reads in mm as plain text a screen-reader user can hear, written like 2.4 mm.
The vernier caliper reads 44.0 mm
